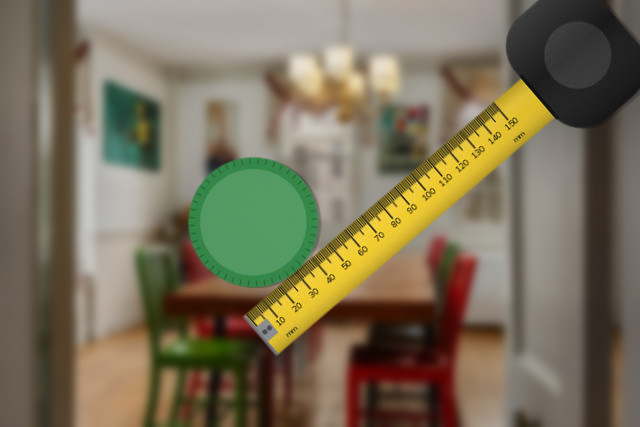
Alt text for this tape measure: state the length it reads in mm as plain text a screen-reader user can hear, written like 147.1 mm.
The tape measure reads 60 mm
